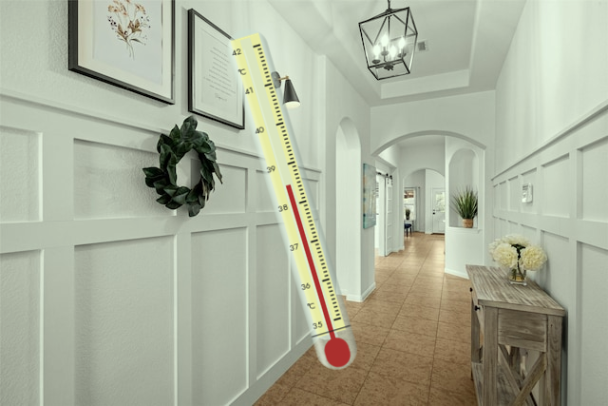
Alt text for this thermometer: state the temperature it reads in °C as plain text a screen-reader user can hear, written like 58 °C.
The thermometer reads 38.5 °C
